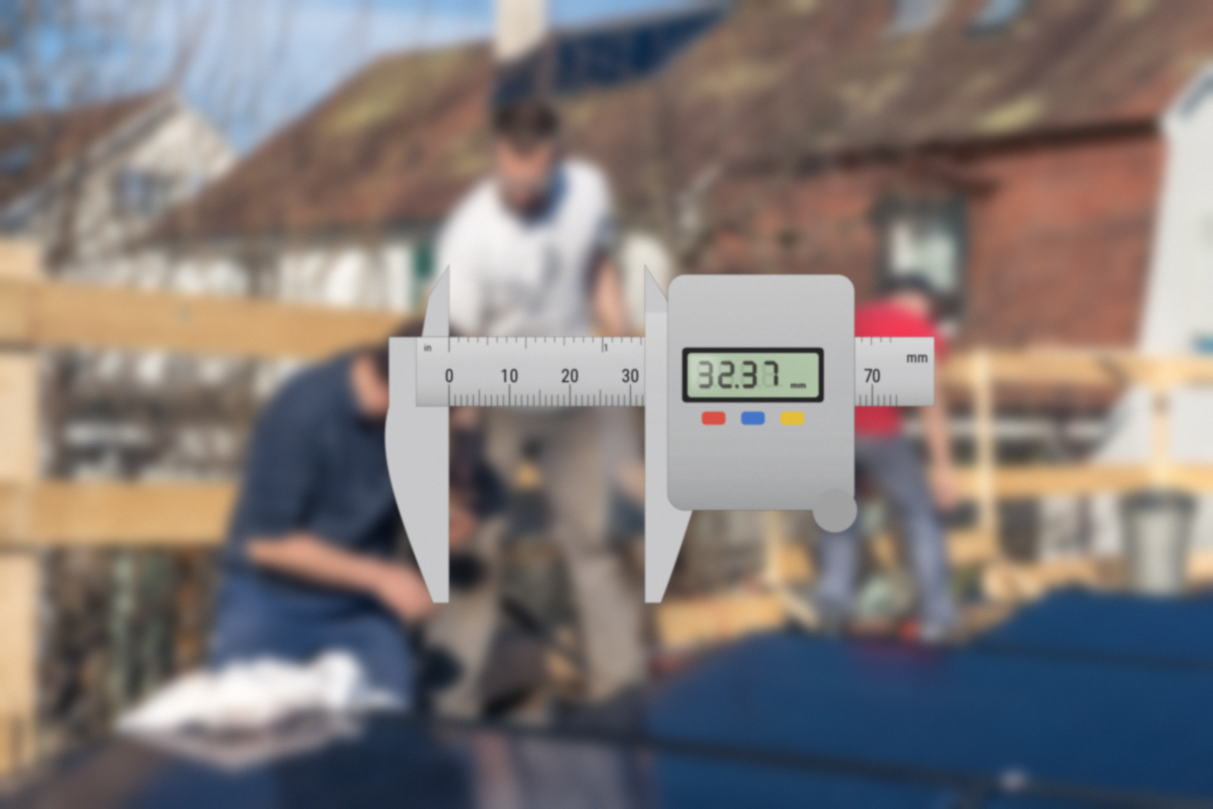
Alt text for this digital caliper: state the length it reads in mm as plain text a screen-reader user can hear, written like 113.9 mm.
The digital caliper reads 32.37 mm
